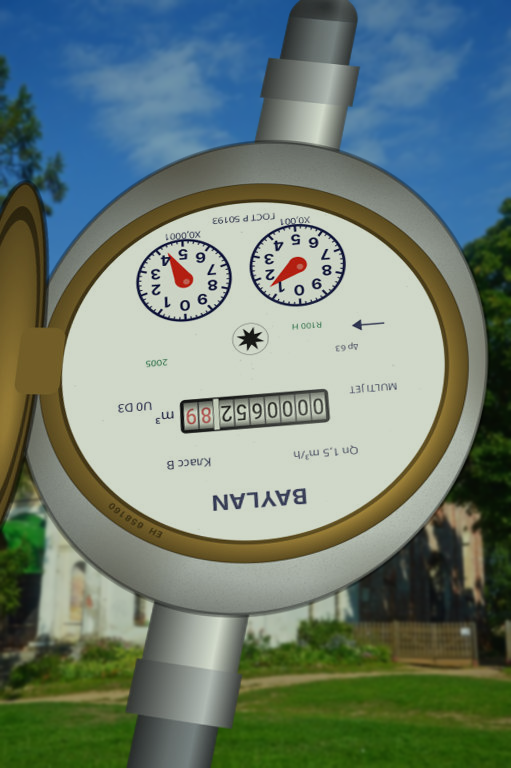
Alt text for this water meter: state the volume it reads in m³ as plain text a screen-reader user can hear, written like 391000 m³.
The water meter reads 652.8914 m³
